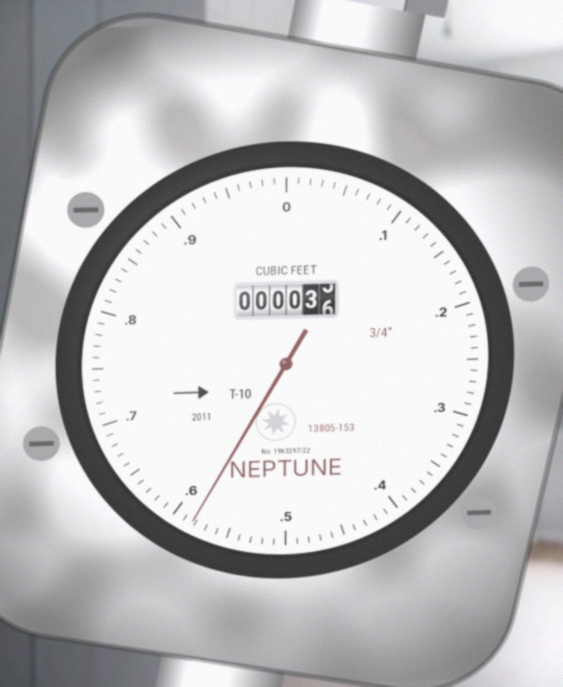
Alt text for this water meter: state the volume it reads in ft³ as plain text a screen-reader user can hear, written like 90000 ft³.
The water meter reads 35.58 ft³
